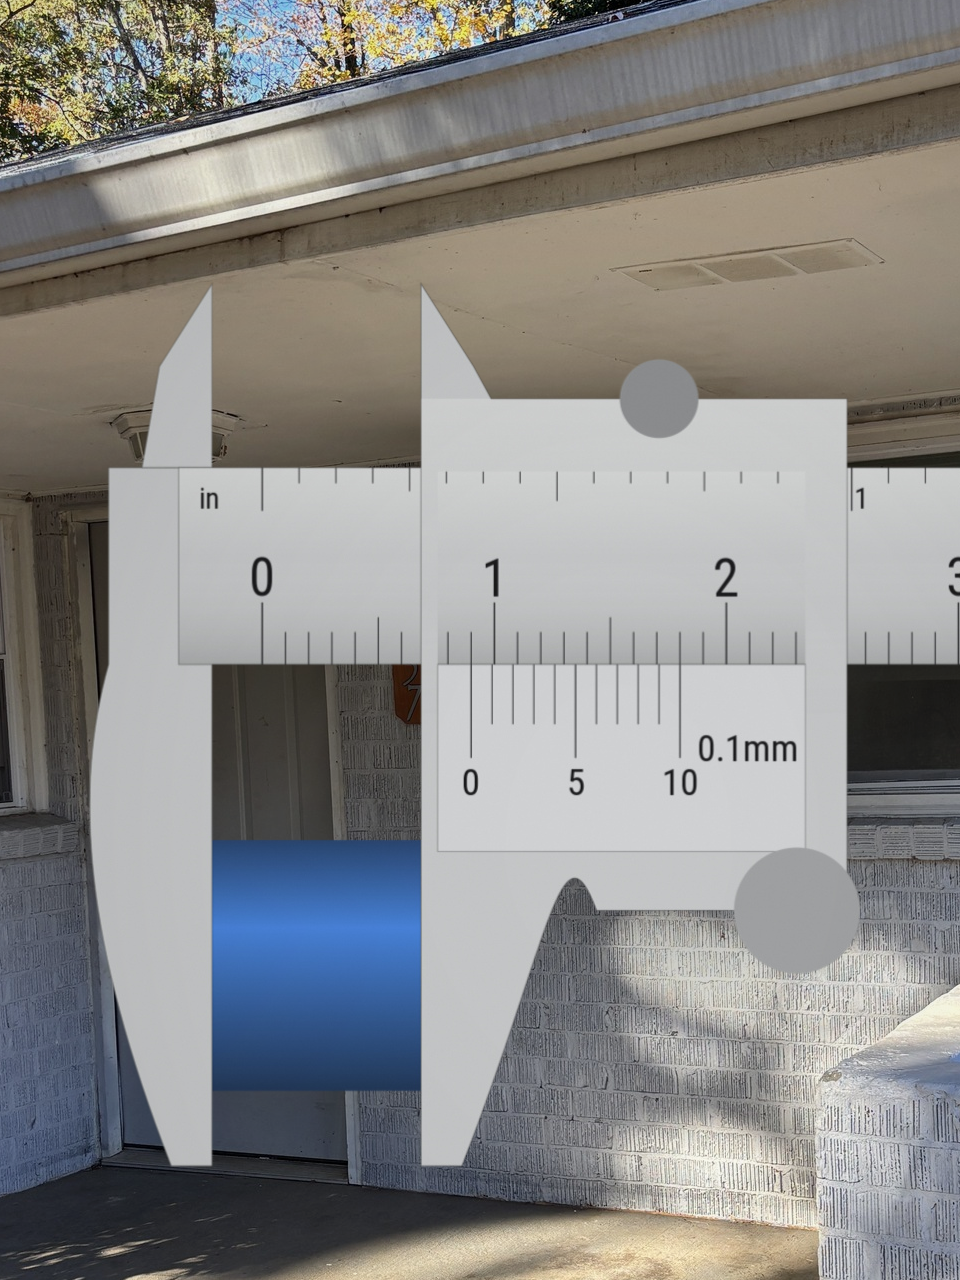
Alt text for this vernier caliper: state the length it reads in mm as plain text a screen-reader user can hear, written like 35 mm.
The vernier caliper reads 9.0 mm
